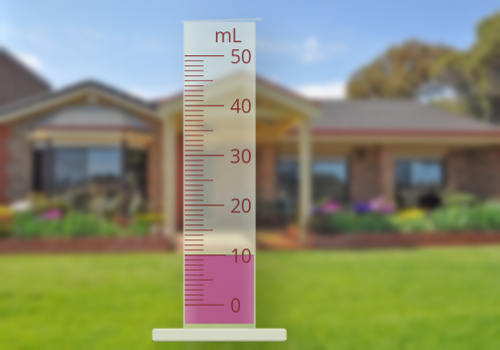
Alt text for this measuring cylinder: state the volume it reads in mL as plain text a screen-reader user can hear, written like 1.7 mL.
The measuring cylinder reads 10 mL
